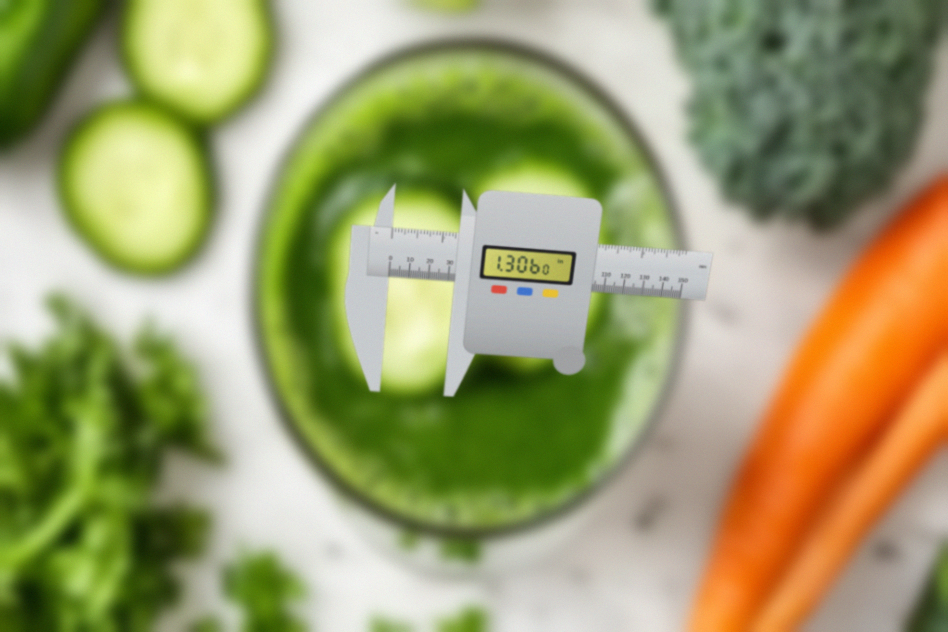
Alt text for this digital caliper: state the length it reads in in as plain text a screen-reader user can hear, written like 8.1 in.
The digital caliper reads 1.3060 in
